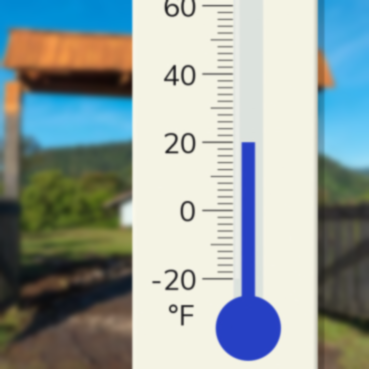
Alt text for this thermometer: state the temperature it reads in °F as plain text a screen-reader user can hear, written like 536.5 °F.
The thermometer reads 20 °F
